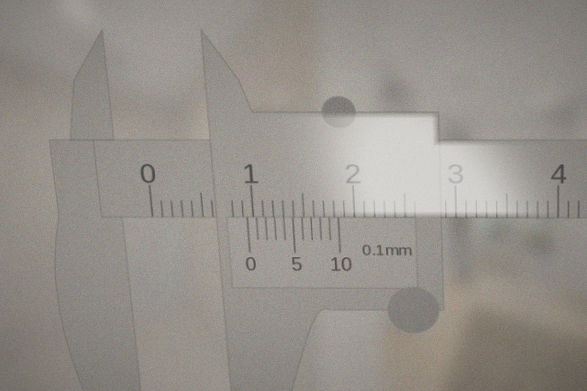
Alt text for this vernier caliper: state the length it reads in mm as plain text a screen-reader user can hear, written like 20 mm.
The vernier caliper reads 9.4 mm
